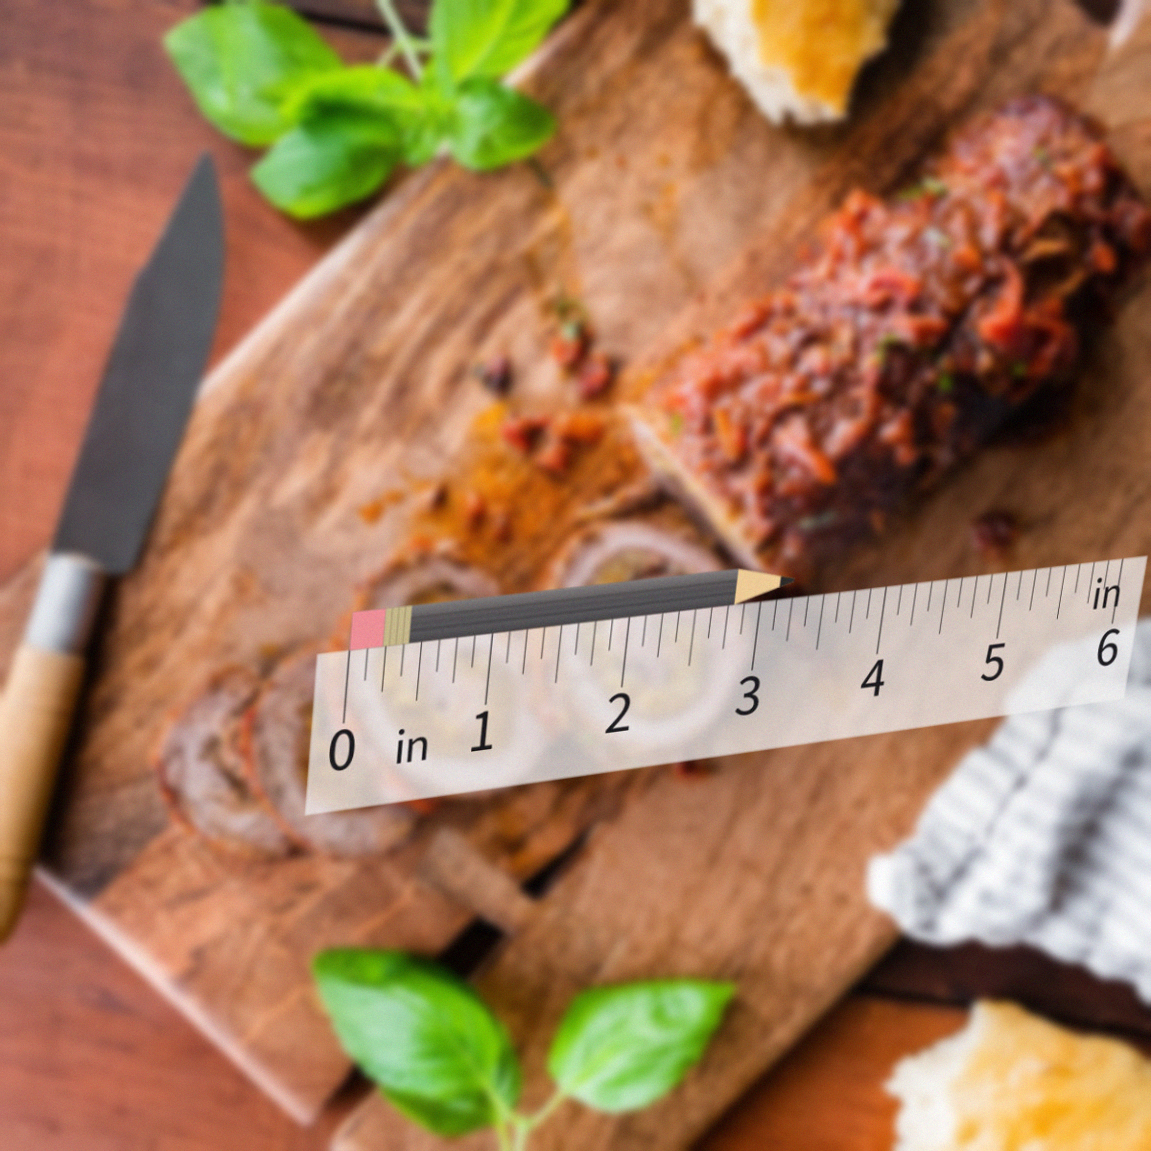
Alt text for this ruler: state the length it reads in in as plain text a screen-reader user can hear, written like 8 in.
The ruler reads 3.25 in
